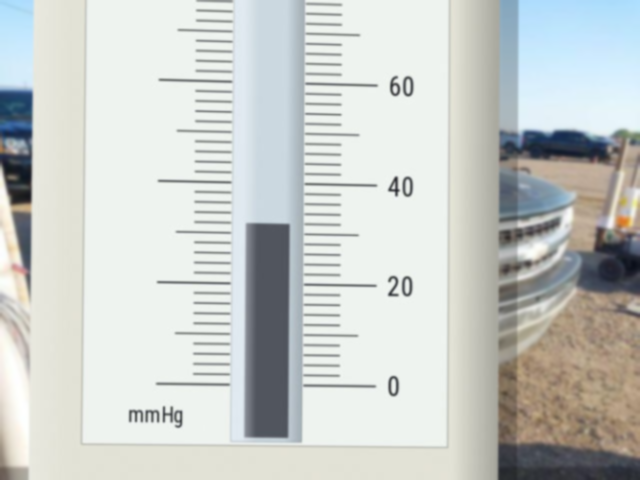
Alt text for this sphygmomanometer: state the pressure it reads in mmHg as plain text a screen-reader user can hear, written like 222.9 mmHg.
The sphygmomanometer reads 32 mmHg
